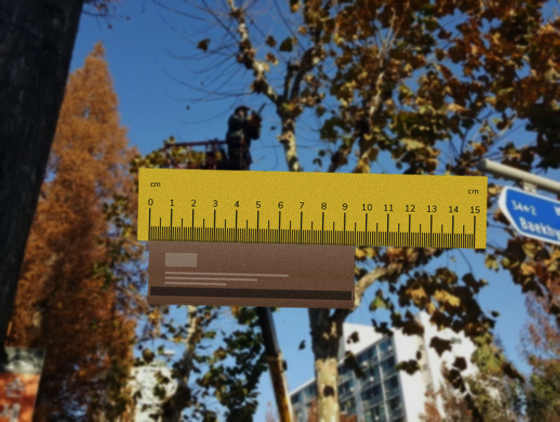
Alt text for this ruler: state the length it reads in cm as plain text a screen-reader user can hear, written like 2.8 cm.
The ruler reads 9.5 cm
